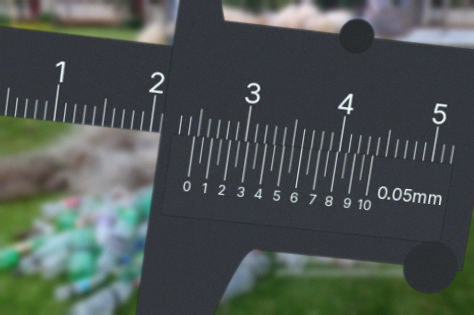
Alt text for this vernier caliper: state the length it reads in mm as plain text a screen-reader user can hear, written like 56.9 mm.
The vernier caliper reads 24.6 mm
